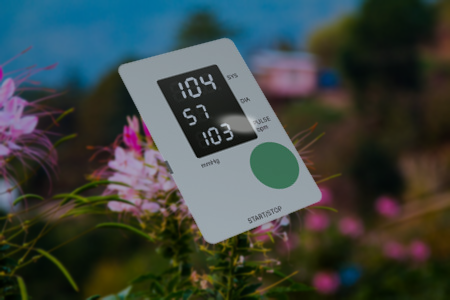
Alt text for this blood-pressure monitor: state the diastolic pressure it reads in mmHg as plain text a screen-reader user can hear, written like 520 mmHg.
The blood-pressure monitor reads 57 mmHg
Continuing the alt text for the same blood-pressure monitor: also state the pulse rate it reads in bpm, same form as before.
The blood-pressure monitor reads 103 bpm
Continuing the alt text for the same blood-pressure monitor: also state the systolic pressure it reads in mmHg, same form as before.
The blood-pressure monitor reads 104 mmHg
